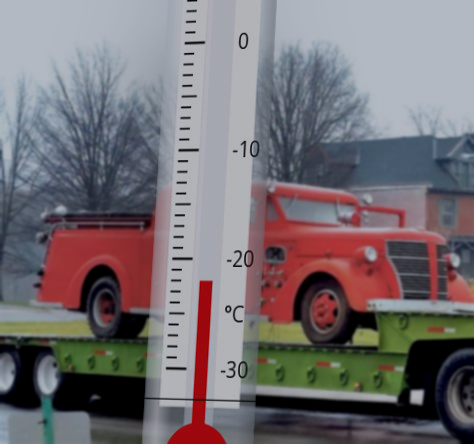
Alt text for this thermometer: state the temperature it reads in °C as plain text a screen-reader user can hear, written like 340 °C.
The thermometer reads -22 °C
